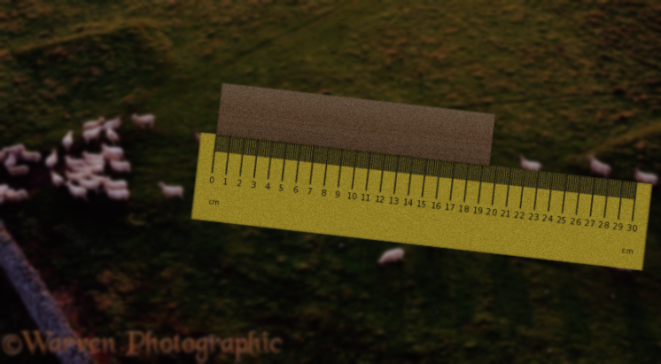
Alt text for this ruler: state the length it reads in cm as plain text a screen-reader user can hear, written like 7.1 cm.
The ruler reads 19.5 cm
